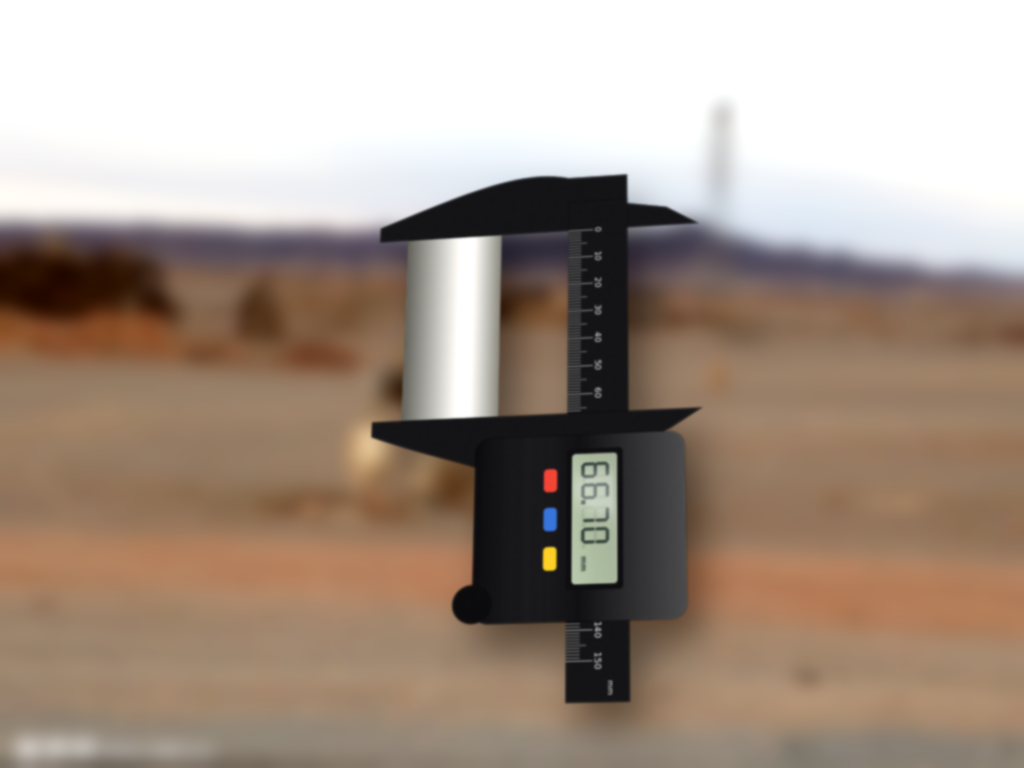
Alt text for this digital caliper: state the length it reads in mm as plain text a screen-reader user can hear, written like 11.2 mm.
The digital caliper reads 66.70 mm
